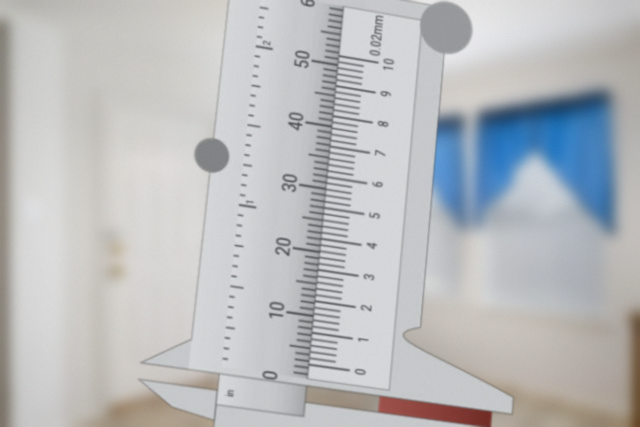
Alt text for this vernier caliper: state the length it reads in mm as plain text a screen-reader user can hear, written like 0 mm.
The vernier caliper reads 2.5 mm
